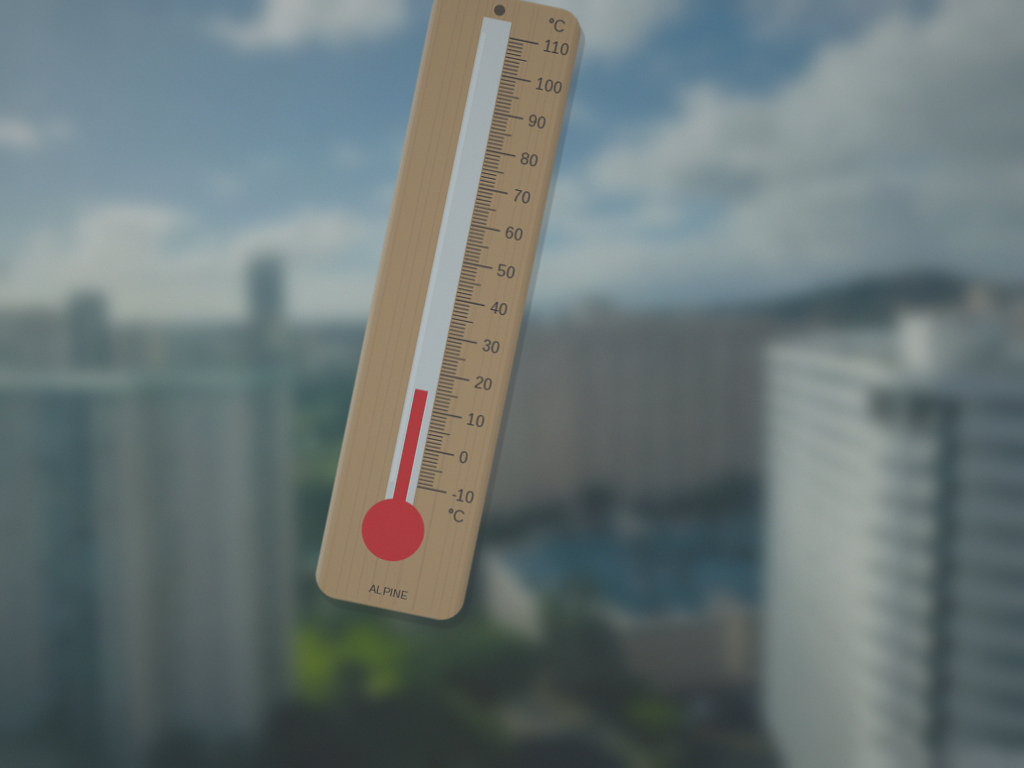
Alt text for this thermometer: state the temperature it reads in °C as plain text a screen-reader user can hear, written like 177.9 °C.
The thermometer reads 15 °C
